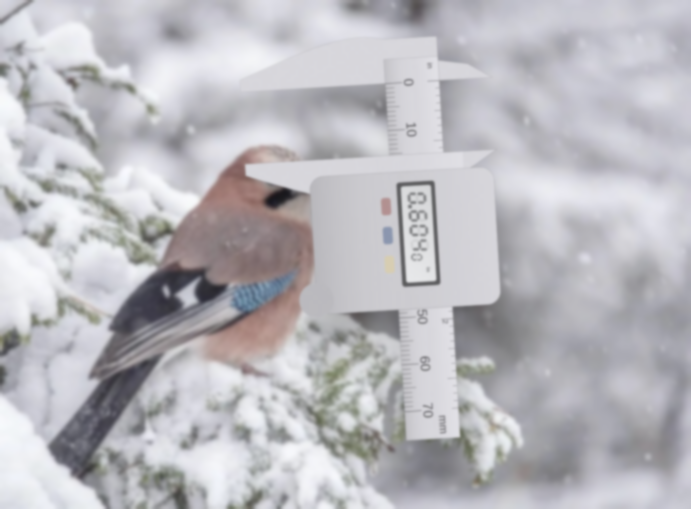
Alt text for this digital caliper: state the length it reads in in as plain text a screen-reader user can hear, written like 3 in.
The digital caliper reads 0.6040 in
